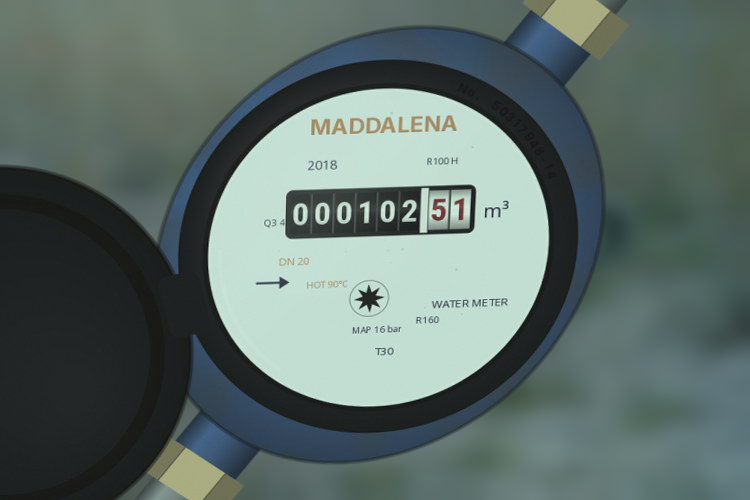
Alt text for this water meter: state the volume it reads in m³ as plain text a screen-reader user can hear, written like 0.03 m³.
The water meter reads 102.51 m³
